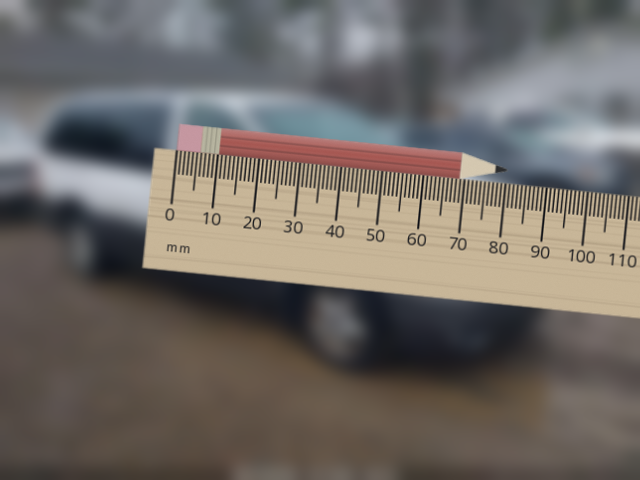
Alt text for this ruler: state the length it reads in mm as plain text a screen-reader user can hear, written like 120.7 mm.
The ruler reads 80 mm
